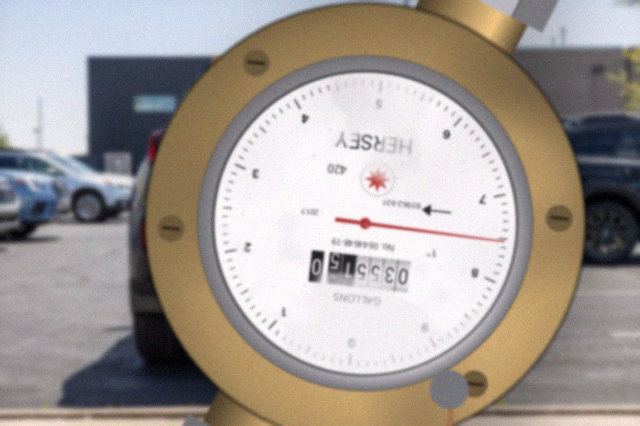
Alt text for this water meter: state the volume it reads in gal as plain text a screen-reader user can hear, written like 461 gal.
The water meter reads 355147.5 gal
